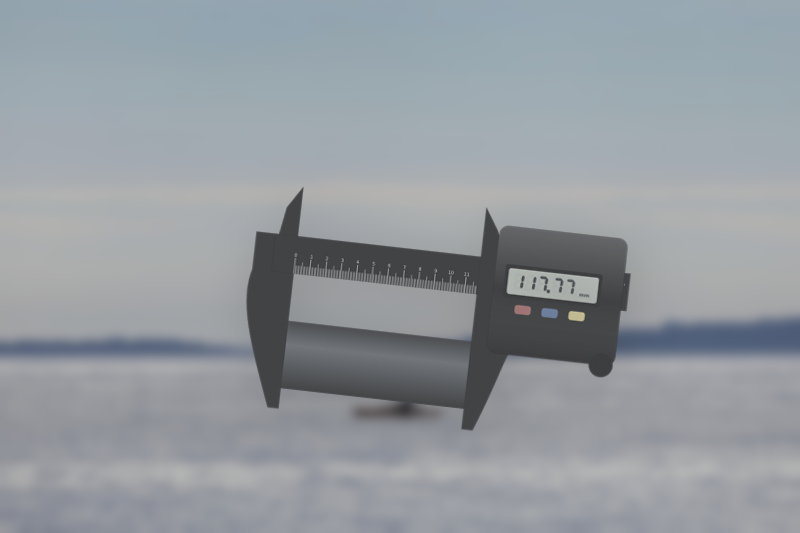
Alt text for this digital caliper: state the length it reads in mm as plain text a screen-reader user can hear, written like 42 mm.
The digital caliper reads 117.77 mm
